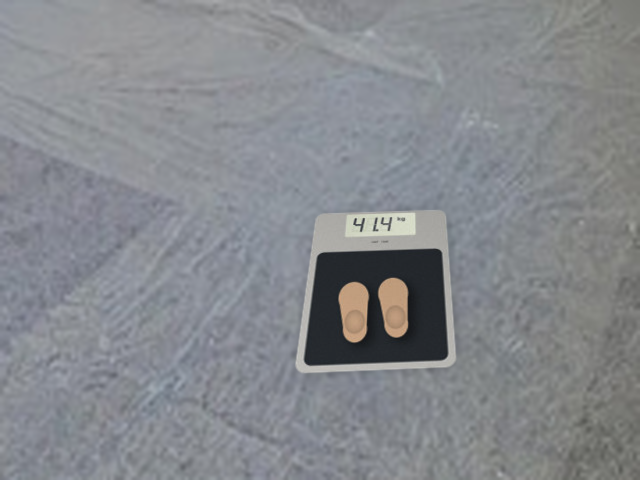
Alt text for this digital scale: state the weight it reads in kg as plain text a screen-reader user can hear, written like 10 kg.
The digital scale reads 41.4 kg
